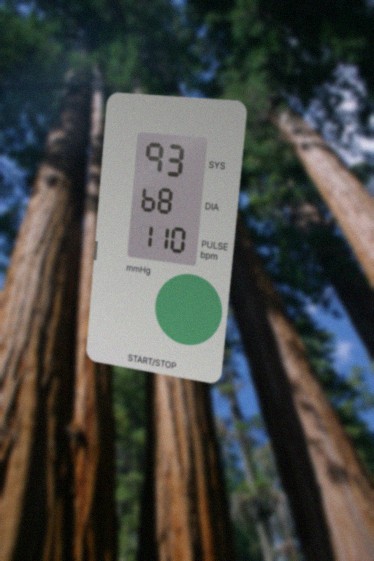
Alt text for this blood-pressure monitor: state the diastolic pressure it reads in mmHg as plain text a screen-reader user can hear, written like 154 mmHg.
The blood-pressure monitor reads 68 mmHg
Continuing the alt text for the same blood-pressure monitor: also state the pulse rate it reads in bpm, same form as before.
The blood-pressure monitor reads 110 bpm
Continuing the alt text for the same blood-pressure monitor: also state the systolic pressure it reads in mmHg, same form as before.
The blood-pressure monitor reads 93 mmHg
